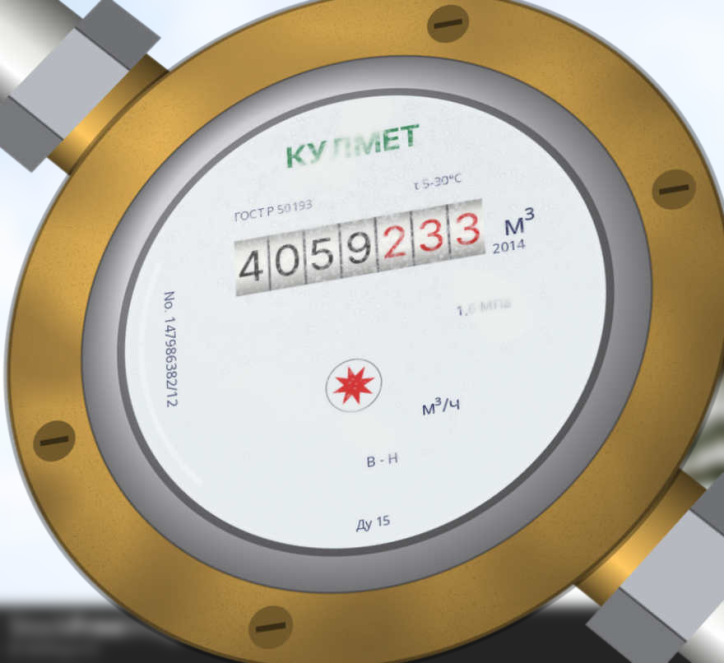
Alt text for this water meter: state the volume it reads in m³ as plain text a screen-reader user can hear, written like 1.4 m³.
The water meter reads 4059.233 m³
